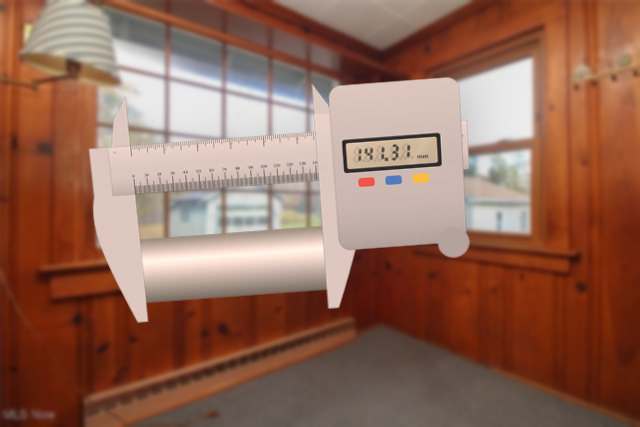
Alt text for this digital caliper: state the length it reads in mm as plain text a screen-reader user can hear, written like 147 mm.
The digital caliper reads 141.31 mm
